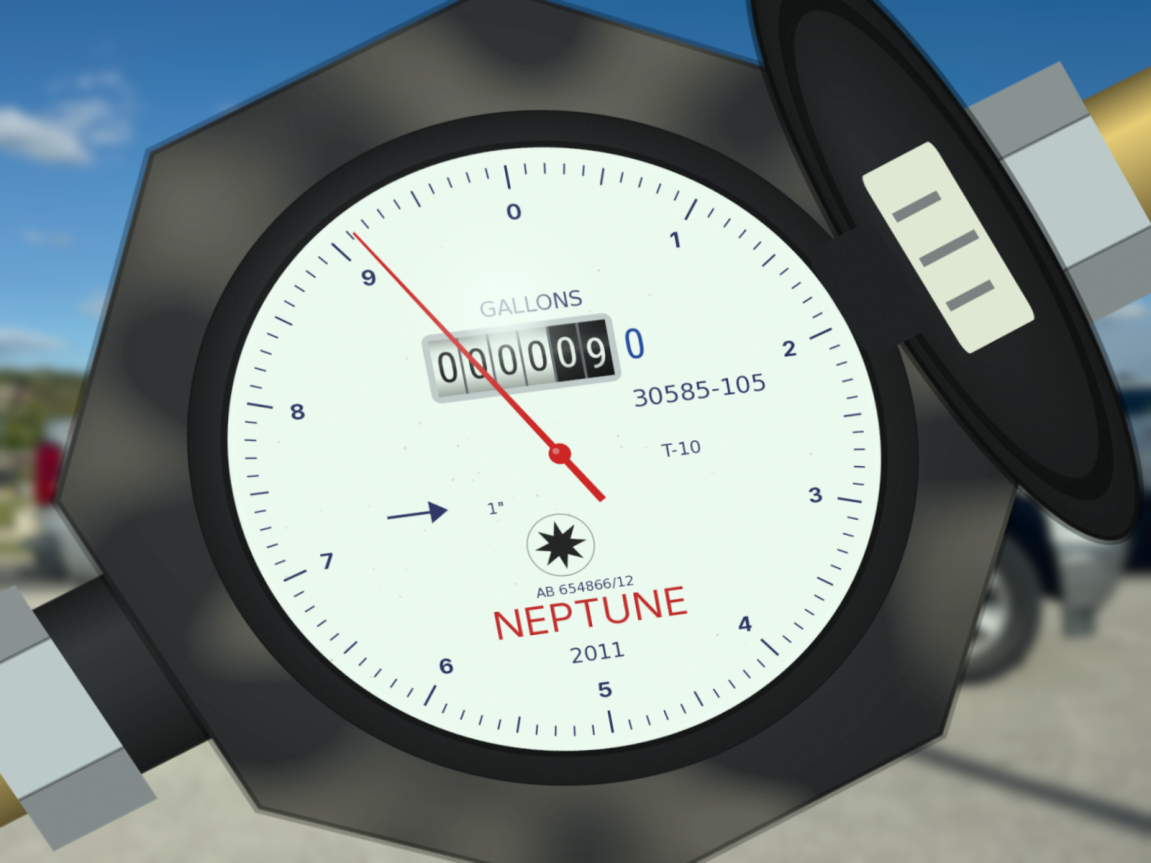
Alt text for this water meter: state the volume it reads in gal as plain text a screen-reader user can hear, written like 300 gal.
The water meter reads 89.1 gal
